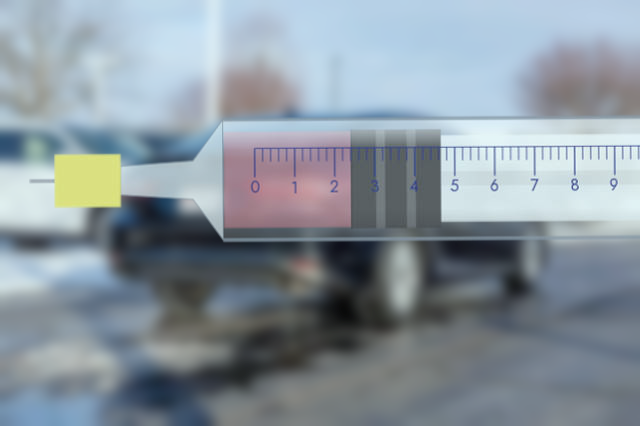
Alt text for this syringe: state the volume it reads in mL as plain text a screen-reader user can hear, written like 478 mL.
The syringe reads 2.4 mL
